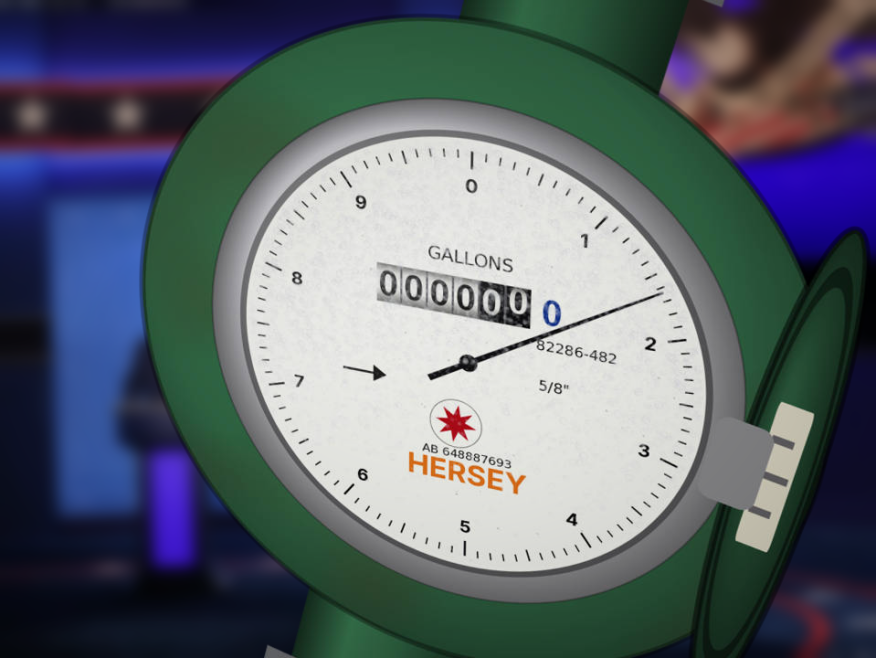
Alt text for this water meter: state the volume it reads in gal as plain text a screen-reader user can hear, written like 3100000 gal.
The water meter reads 1.6 gal
